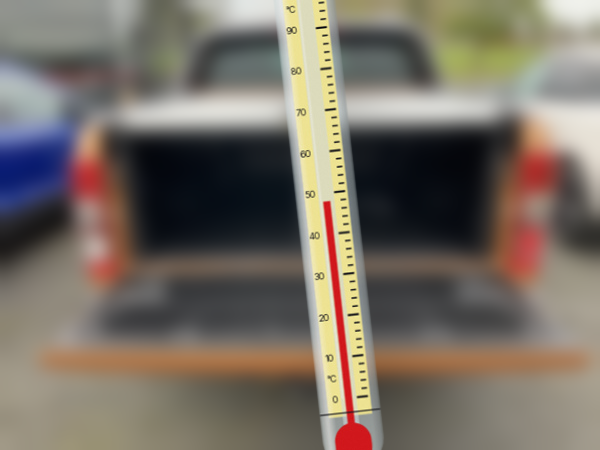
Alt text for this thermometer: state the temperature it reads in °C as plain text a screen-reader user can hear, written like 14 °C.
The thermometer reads 48 °C
